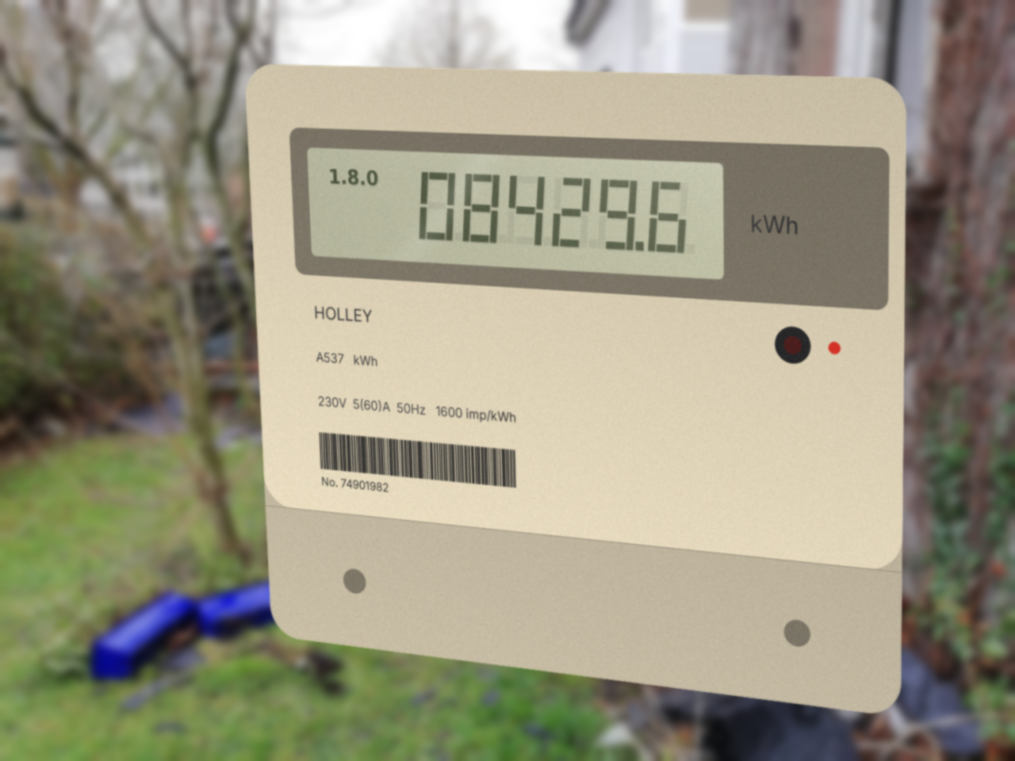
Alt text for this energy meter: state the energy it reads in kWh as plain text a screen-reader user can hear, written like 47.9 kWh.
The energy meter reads 8429.6 kWh
